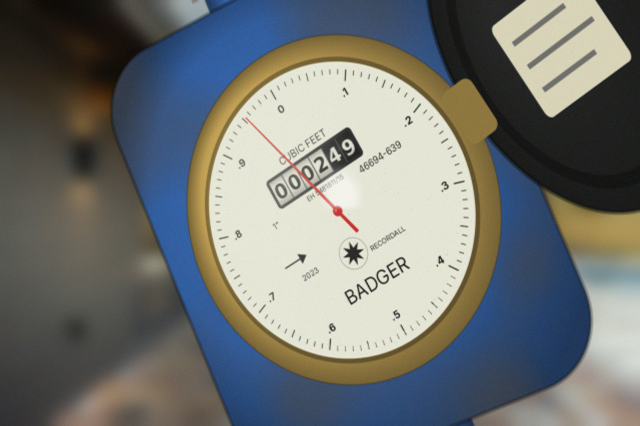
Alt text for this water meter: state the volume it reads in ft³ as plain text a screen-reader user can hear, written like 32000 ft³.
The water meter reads 248.95 ft³
